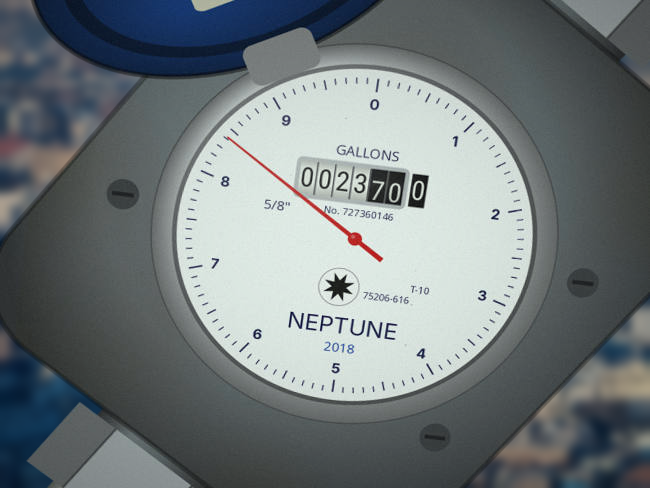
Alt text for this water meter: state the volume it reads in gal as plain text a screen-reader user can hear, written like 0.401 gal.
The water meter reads 23698.4 gal
